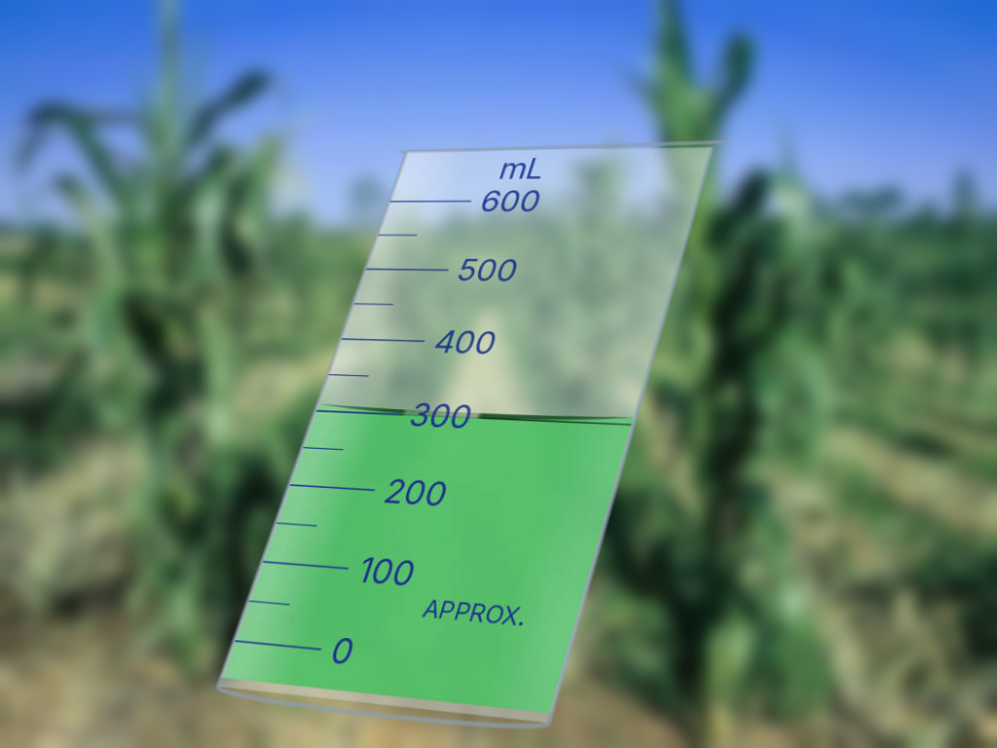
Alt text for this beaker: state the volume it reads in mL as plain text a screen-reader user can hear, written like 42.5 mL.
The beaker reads 300 mL
